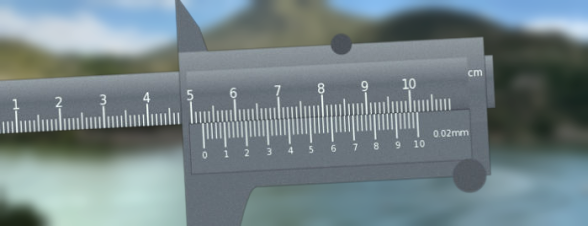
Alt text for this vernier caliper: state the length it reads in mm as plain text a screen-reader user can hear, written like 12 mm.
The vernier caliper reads 52.5 mm
